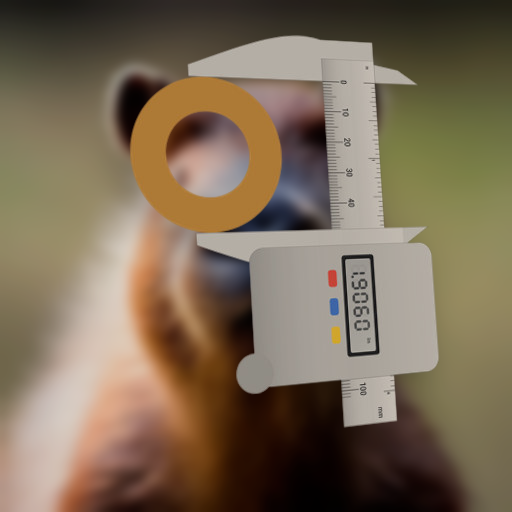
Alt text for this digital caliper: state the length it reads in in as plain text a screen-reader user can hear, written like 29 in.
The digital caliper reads 1.9060 in
